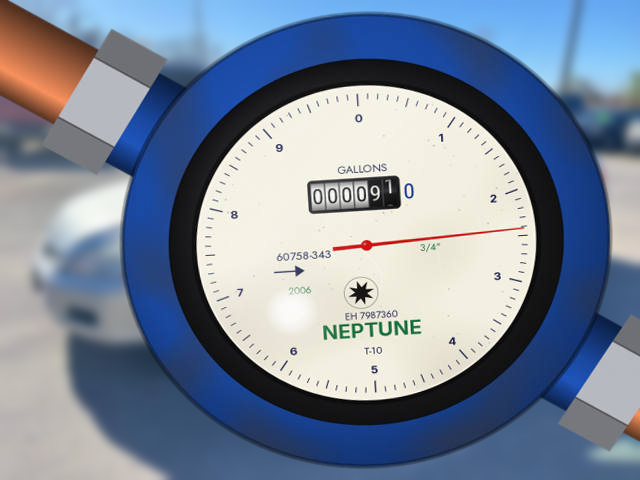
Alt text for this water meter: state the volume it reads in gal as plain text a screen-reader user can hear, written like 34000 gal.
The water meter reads 912.4 gal
